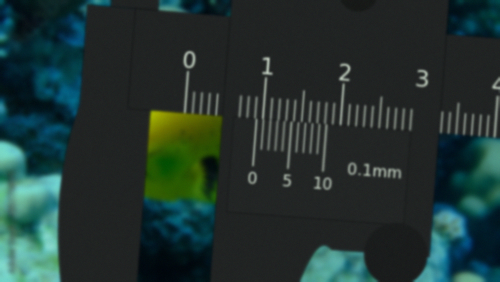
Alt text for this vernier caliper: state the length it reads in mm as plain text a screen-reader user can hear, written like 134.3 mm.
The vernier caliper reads 9.2 mm
